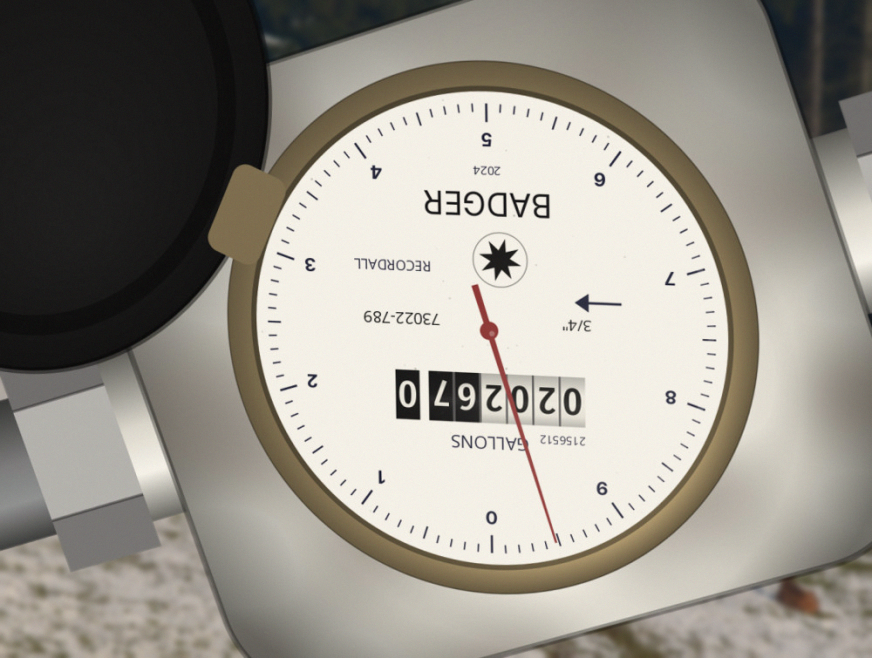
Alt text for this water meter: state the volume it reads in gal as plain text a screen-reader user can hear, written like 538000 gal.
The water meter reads 202669.5 gal
